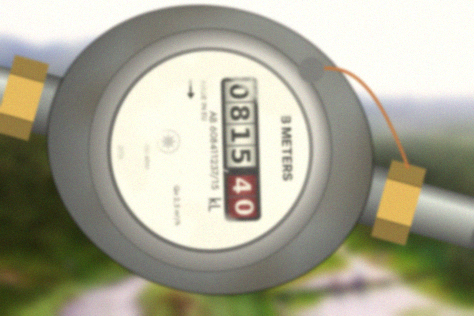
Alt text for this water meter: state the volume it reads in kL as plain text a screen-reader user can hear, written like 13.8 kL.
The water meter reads 815.40 kL
